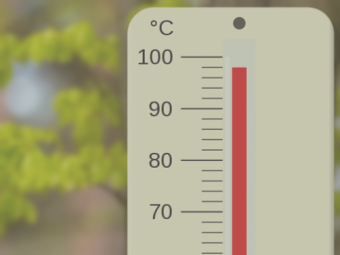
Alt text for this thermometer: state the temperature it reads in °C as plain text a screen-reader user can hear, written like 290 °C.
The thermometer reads 98 °C
